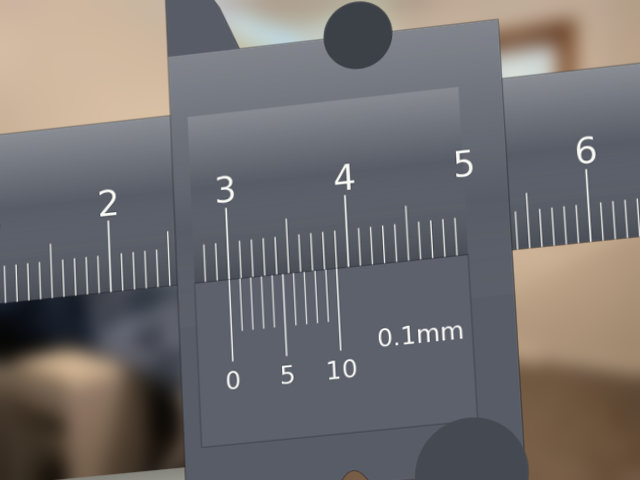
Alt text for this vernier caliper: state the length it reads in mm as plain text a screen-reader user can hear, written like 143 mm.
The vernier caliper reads 30.0 mm
